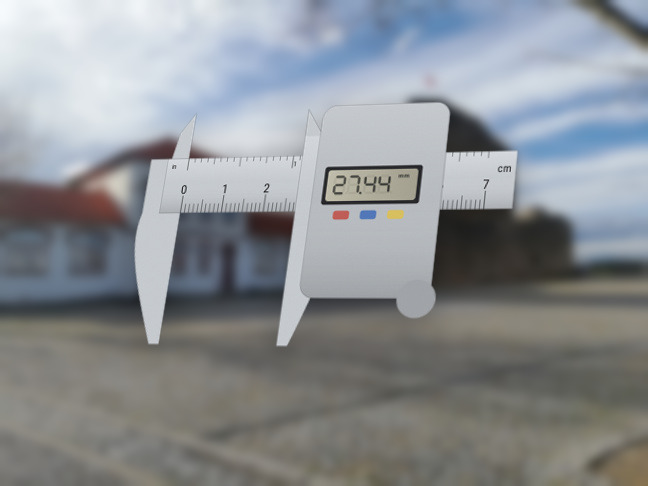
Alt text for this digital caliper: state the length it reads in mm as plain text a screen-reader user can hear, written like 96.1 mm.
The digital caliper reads 27.44 mm
